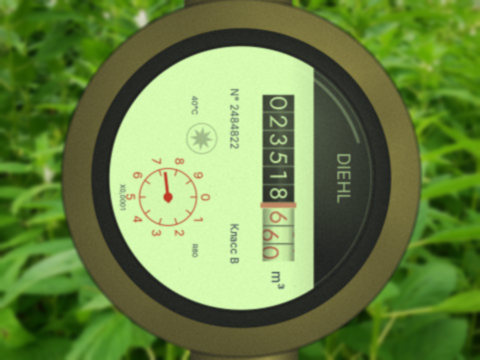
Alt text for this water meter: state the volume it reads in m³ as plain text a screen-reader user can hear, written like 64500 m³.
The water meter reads 23518.6597 m³
